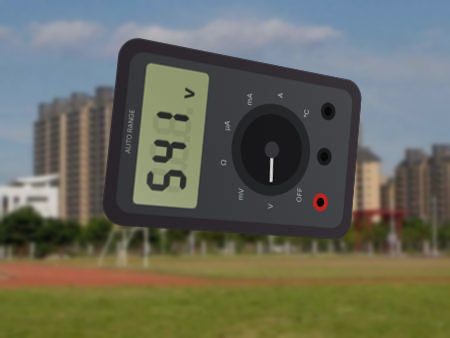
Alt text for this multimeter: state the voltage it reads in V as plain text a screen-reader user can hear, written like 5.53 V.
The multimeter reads 541 V
